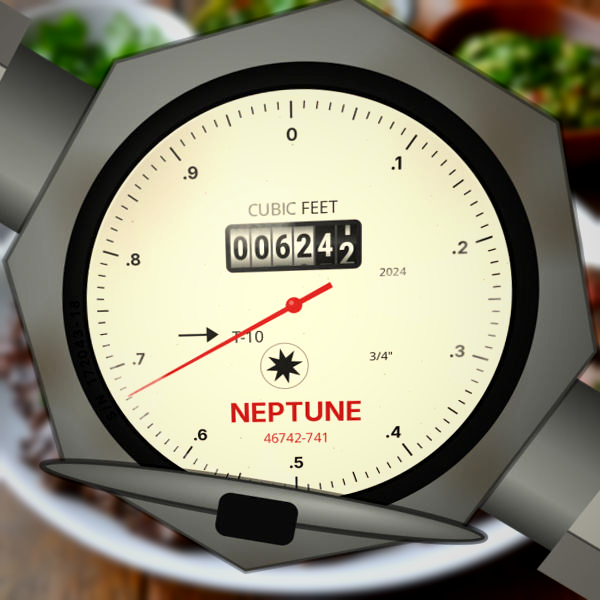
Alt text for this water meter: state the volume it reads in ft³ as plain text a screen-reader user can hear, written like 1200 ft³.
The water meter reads 6241.67 ft³
